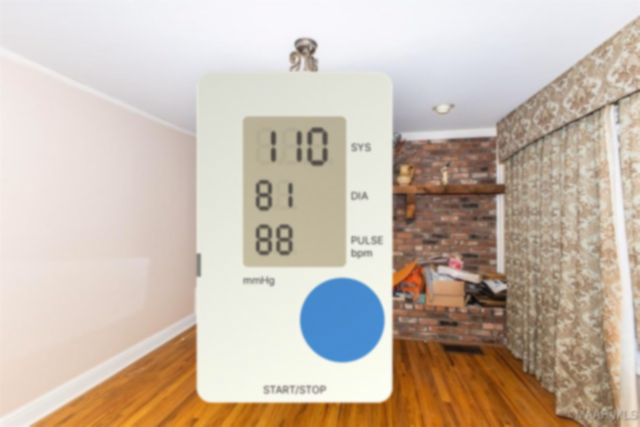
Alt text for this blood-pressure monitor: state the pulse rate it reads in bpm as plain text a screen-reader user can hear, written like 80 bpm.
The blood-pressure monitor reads 88 bpm
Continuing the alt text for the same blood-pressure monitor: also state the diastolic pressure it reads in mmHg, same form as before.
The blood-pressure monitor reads 81 mmHg
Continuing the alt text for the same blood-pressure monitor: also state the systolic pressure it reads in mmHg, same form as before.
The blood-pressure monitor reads 110 mmHg
